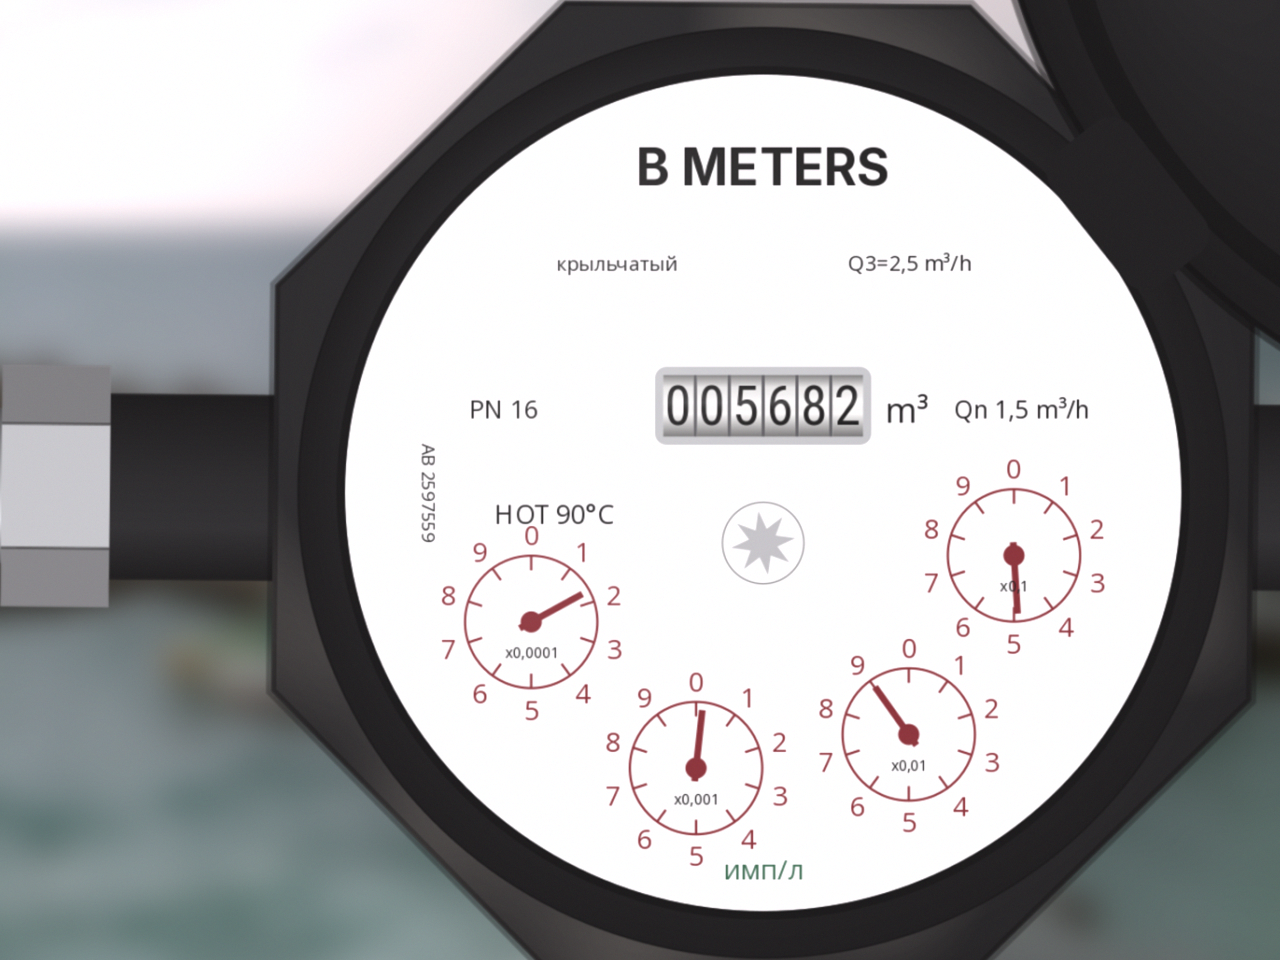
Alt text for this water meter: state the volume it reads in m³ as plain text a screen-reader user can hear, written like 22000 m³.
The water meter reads 5682.4901 m³
